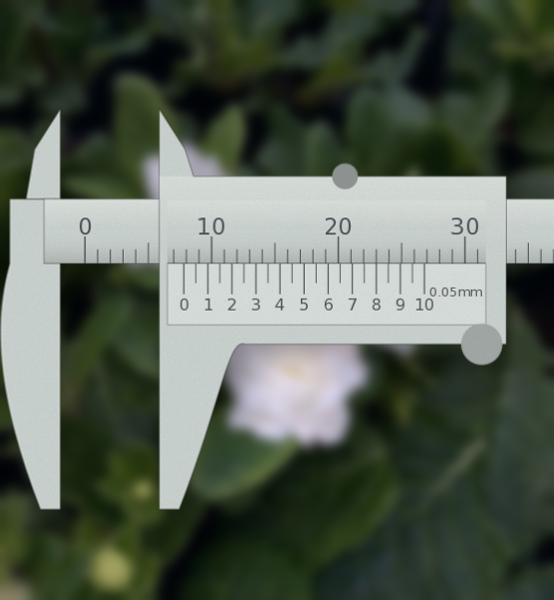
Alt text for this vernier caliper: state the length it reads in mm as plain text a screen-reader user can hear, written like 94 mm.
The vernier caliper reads 7.8 mm
